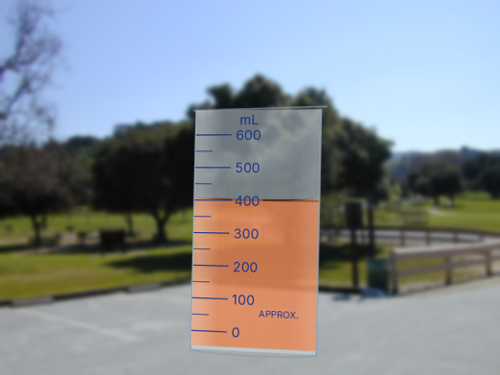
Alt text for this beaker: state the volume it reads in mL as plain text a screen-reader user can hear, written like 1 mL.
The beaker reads 400 mL
